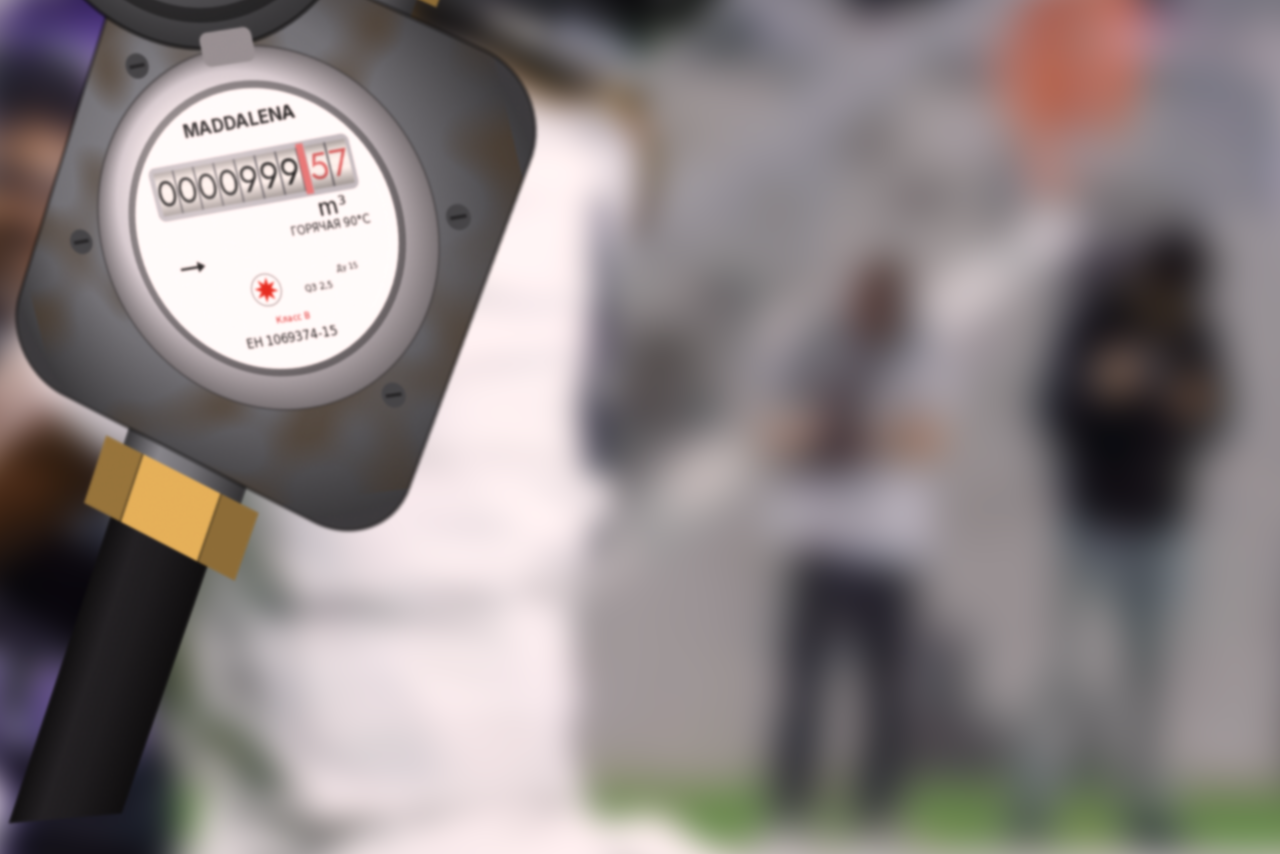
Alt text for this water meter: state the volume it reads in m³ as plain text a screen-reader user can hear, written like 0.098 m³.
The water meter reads 999.57 m³
